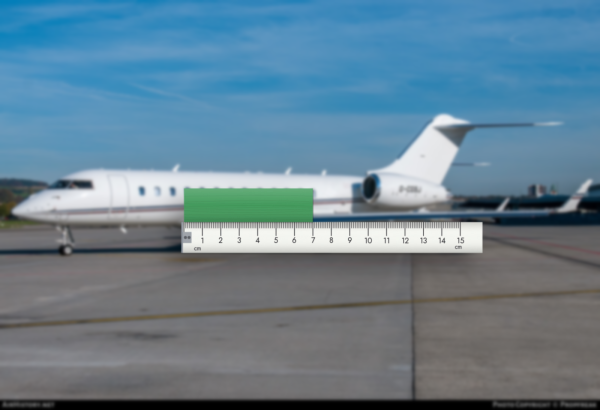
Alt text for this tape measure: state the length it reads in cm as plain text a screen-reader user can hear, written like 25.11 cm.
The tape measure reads 7 cm
